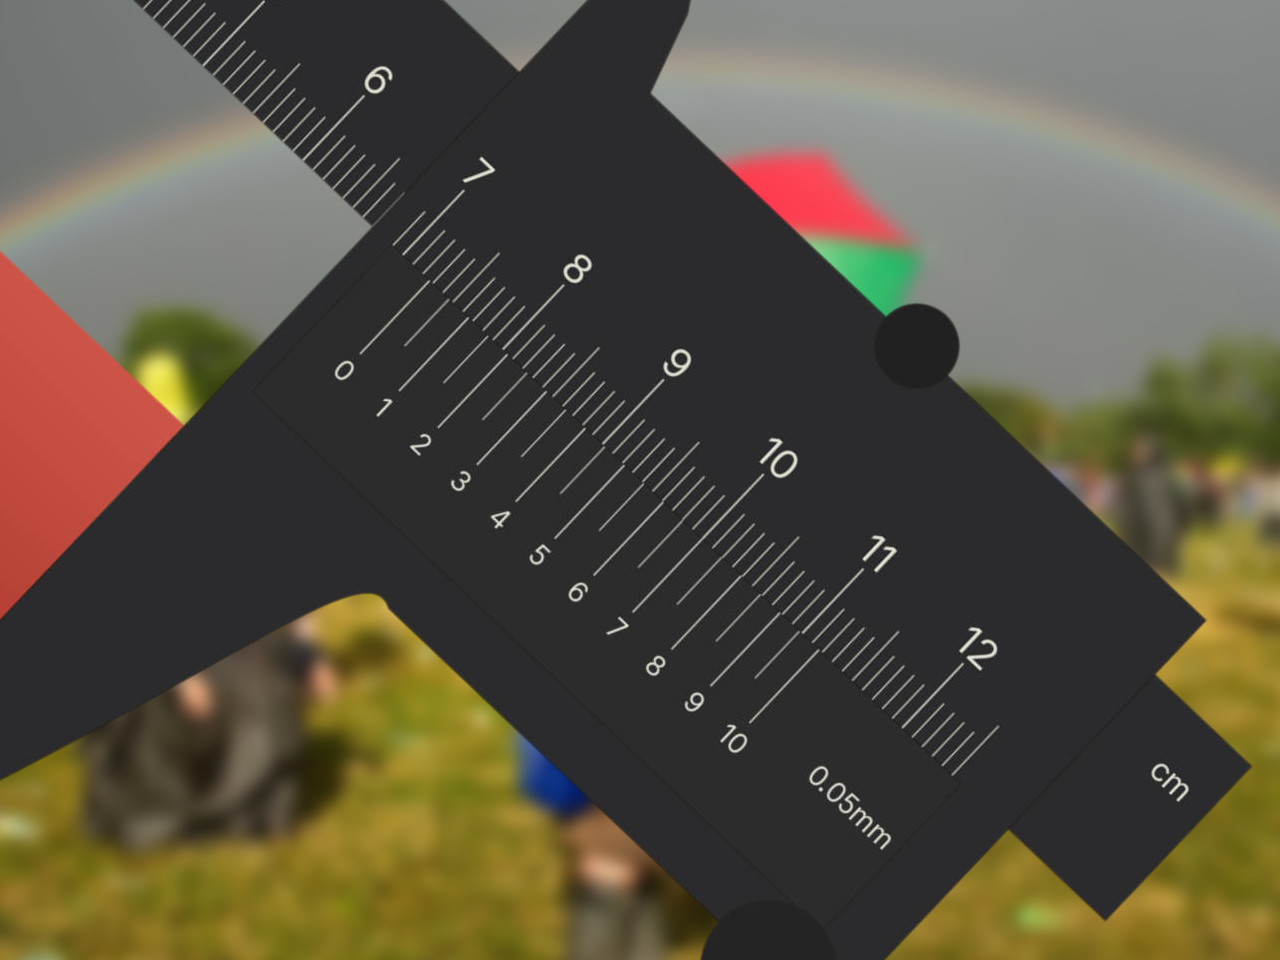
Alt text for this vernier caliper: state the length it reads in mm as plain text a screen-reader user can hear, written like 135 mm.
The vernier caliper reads 72.7 mm
